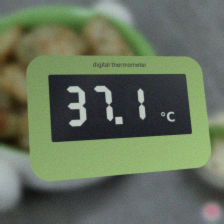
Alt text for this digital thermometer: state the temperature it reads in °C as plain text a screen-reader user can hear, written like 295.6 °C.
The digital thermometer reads 37.1 °C
